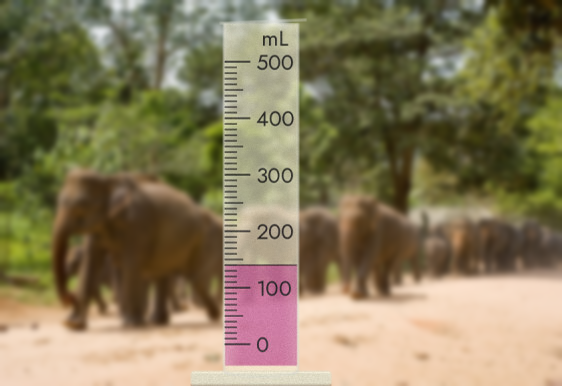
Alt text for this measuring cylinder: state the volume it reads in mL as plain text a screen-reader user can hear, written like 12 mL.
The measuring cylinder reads 140 mL
